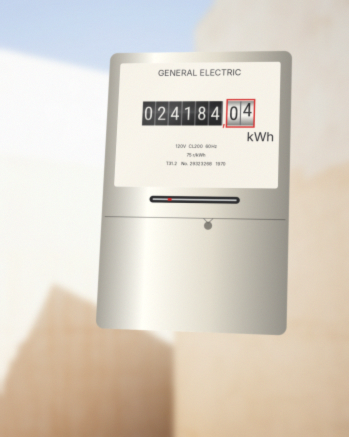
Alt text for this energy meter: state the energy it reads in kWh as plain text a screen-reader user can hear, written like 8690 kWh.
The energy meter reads 24184.04 kWh
